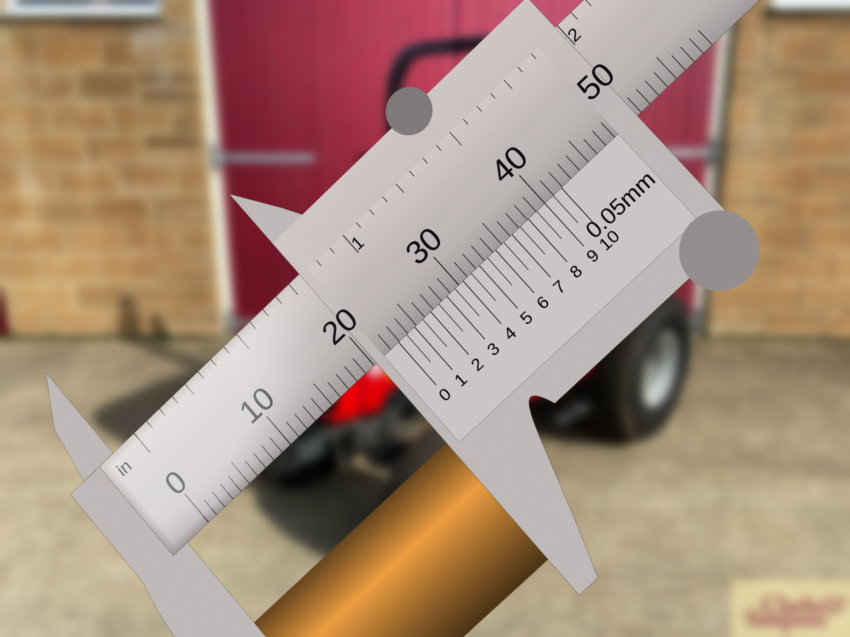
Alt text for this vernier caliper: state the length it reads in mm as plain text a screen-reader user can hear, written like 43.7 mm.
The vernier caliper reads 22.9 mm
